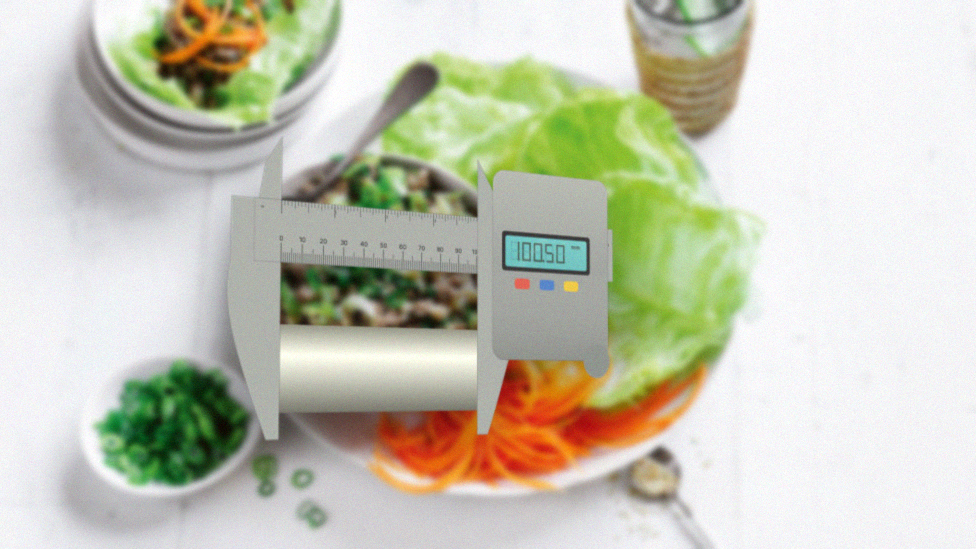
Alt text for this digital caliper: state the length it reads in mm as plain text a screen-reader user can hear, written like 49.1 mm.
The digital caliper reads 100.50 mm
